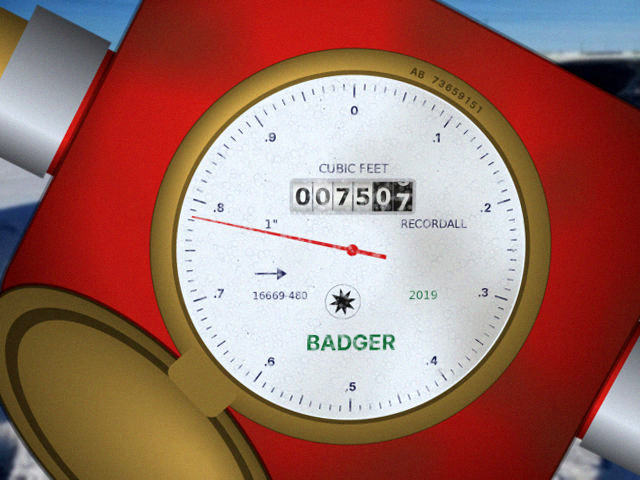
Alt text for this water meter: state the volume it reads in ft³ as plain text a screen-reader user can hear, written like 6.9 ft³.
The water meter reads 7506.78 ft³
